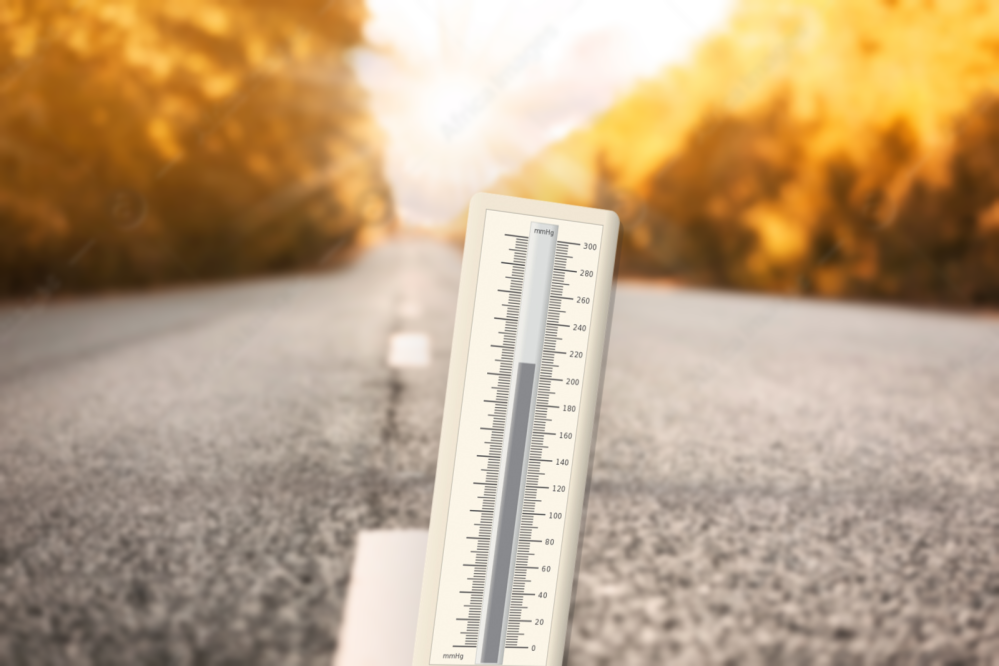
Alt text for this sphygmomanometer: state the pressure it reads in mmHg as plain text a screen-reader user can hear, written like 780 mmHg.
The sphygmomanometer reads 210 mmHg
